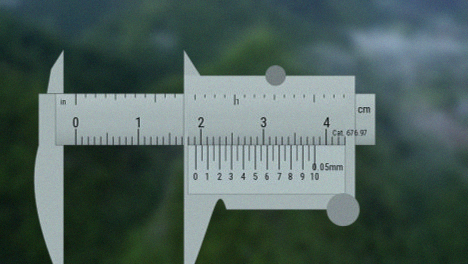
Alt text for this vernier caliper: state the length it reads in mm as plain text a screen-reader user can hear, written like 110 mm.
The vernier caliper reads 19.2 mm
